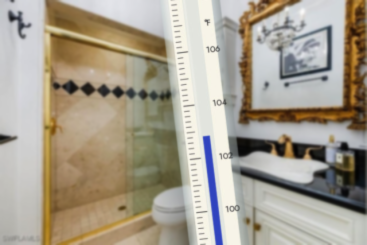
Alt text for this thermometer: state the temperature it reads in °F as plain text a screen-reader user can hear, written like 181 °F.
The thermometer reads 102.8 °F
